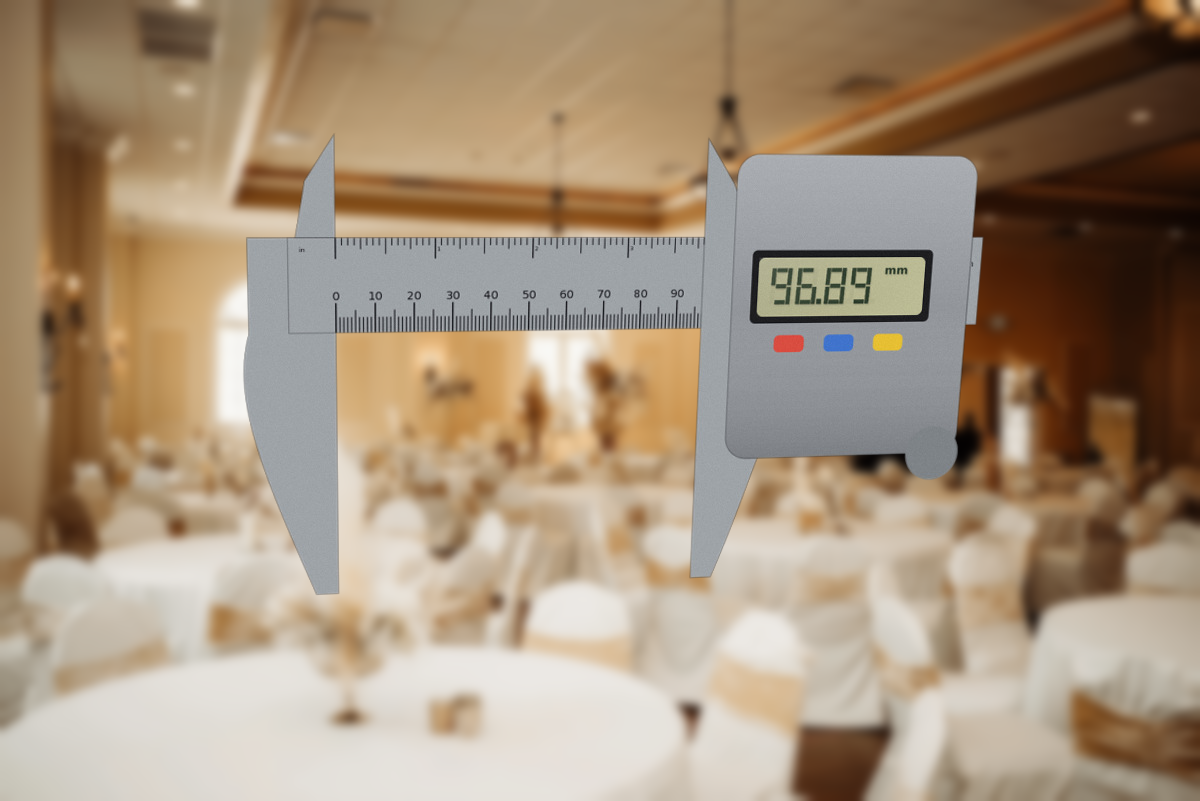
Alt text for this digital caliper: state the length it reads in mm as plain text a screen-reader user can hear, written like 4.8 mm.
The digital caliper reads 96.89 mm
